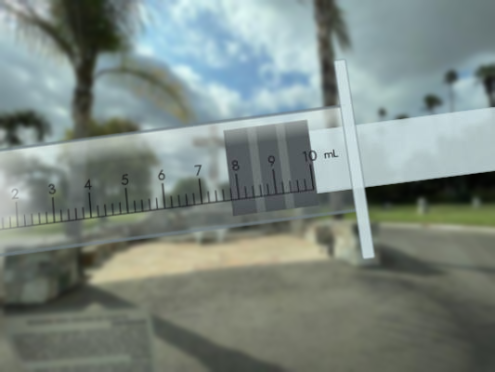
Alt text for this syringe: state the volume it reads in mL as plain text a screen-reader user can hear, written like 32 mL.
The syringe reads 7.8 mL
